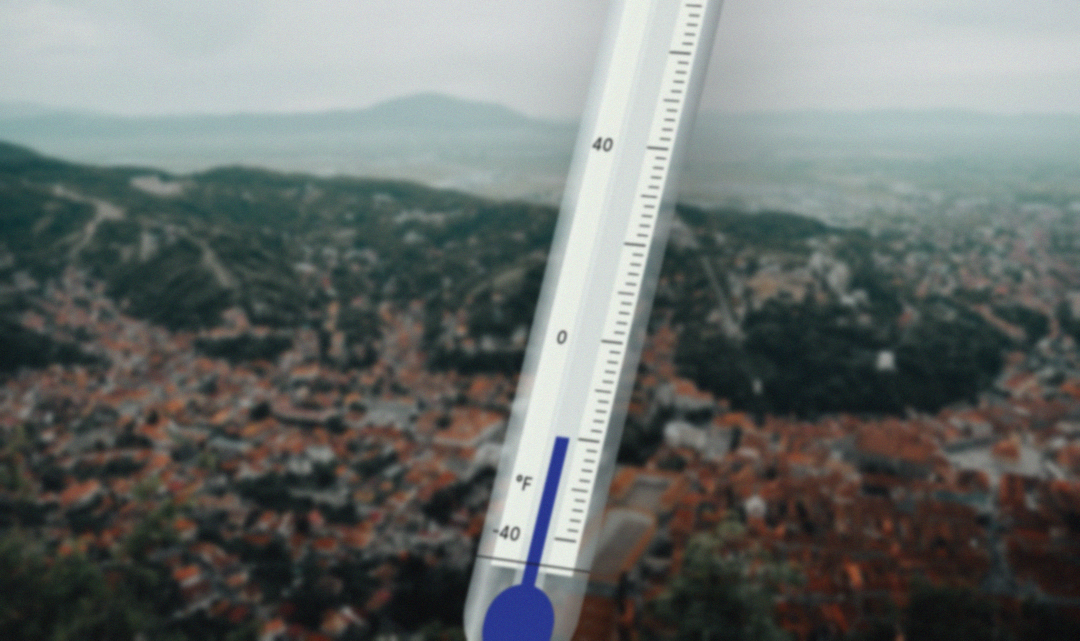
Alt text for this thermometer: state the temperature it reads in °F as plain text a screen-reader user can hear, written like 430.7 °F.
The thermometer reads -20 °F
